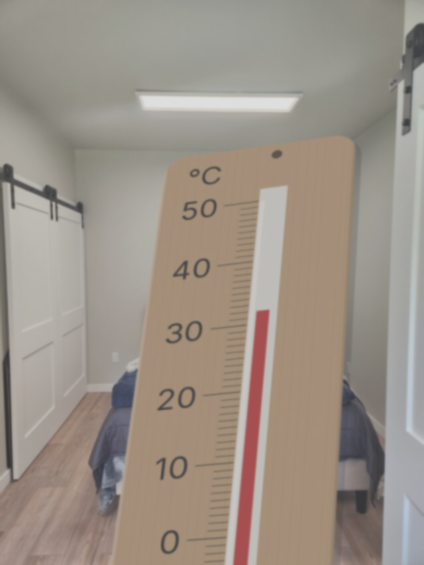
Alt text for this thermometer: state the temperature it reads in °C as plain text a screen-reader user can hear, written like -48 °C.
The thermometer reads 32 °C
